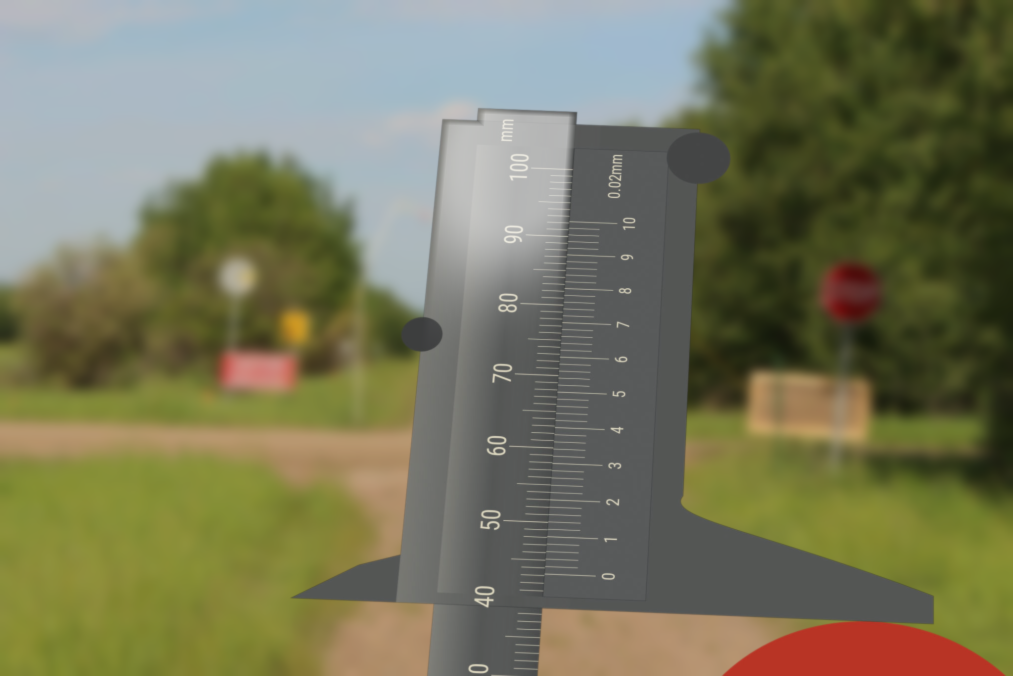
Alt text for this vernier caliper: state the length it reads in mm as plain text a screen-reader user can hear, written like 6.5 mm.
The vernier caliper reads 43.2 mm
